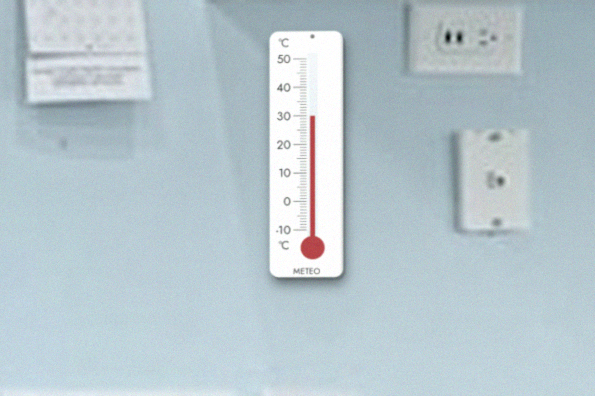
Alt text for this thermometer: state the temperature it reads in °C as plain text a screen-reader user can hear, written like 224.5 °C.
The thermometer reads 30 °C
